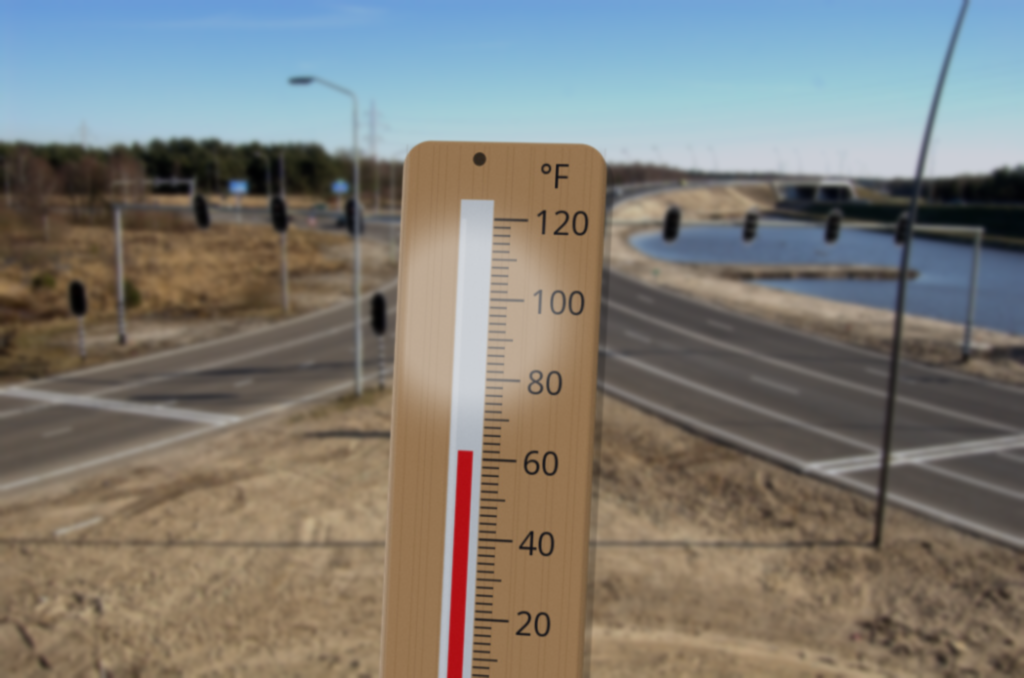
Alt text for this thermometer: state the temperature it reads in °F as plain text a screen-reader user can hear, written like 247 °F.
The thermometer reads 62 °F
